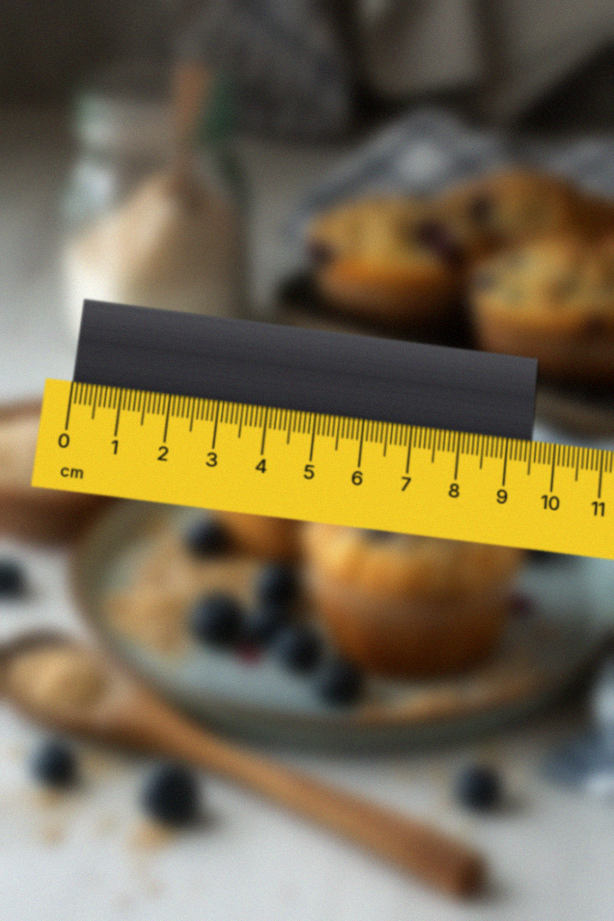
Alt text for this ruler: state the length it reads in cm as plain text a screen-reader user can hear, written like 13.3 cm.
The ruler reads 9.5 cm
